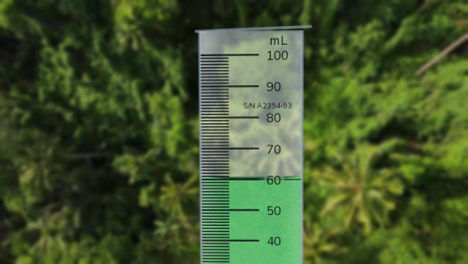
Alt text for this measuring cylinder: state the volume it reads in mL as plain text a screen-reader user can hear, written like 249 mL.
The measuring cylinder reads 60 mL
